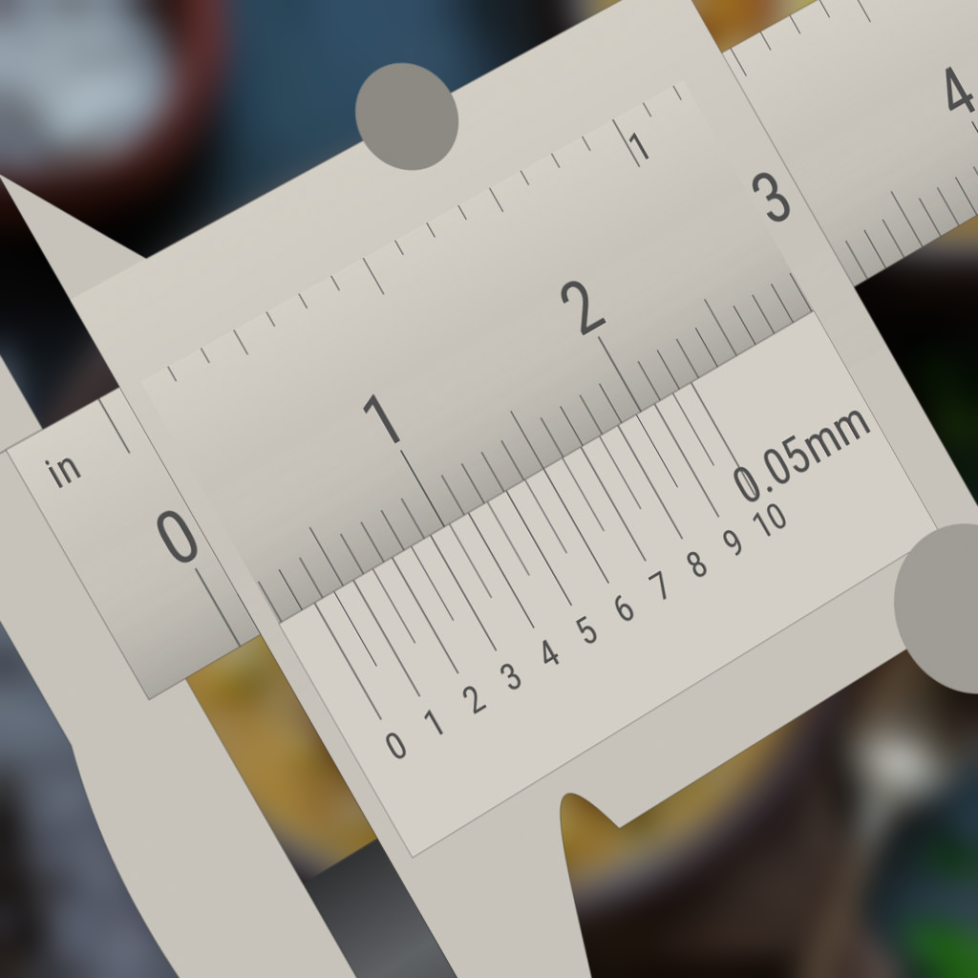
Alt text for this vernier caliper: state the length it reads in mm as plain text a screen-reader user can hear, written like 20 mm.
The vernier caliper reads 3.60 mm
